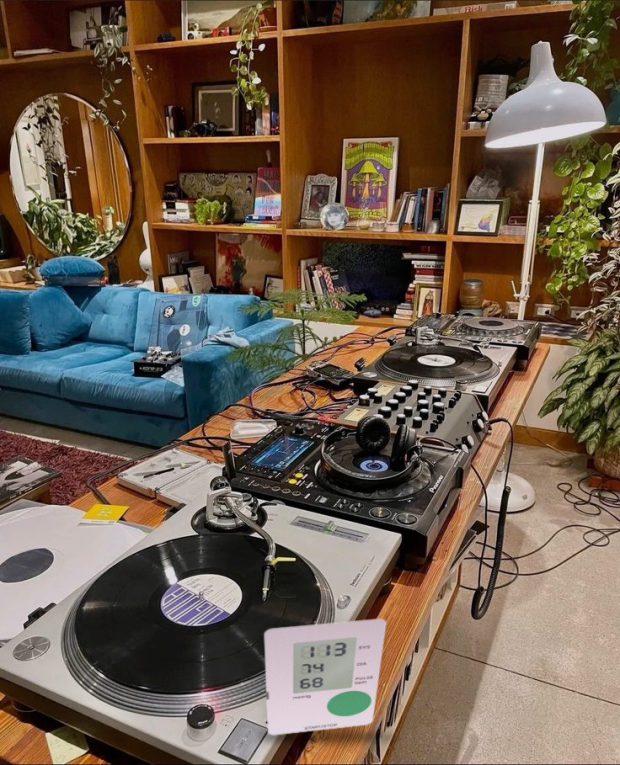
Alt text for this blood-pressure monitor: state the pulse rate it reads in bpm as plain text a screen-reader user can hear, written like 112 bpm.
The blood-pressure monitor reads 68 bpm
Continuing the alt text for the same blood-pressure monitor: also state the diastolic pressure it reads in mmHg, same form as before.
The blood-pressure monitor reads 74 mmHg
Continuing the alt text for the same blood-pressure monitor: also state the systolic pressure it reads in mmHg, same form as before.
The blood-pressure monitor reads 113 mmHg
